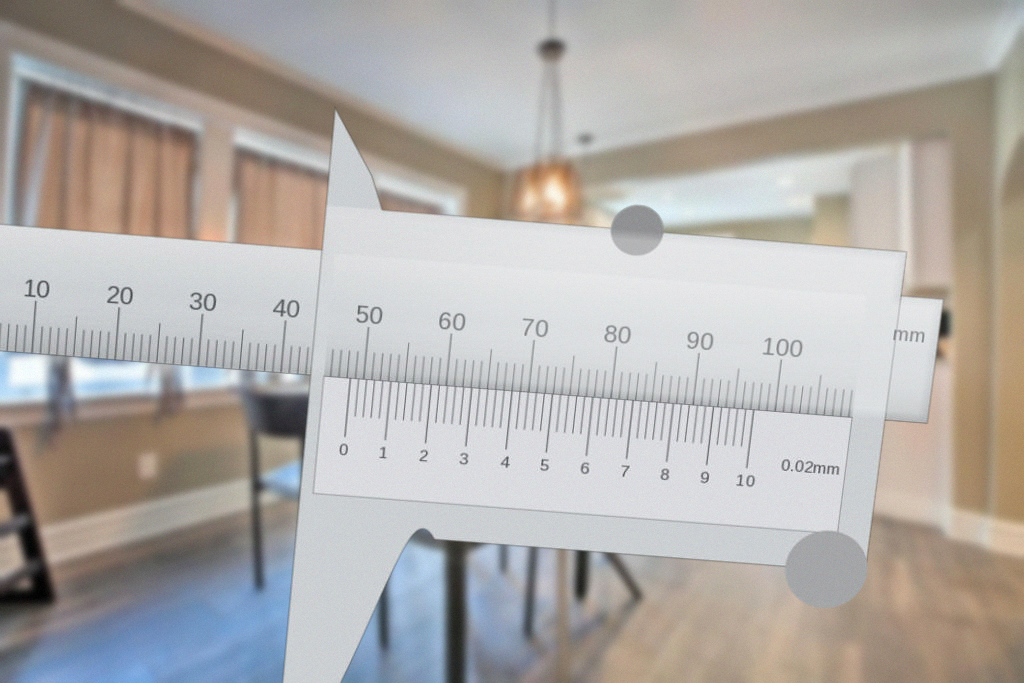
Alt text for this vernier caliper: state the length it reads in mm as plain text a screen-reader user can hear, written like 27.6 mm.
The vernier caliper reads 48.4 mm
